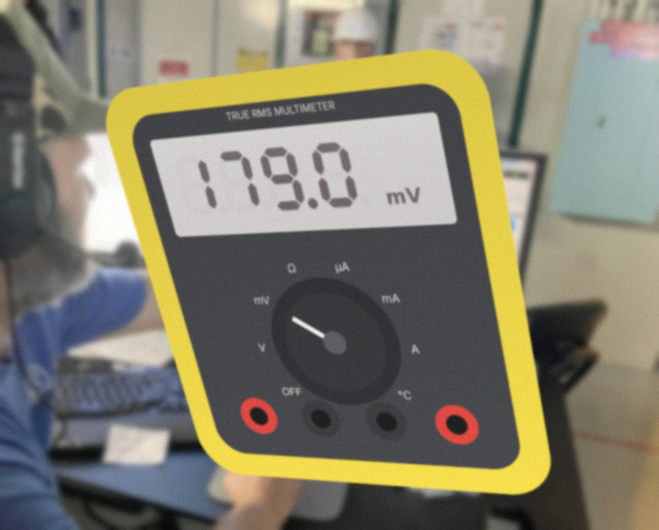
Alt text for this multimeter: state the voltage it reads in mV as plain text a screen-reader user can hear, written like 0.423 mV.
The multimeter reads 179.0 mV
